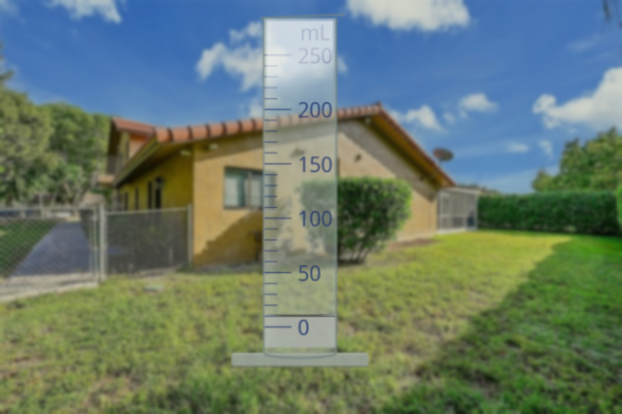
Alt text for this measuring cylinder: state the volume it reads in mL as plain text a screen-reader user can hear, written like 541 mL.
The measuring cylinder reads 10 mL
